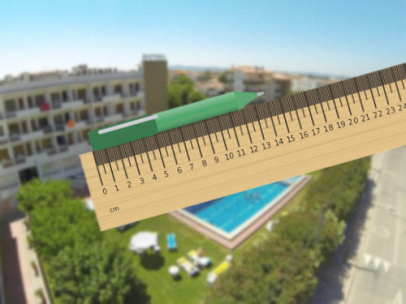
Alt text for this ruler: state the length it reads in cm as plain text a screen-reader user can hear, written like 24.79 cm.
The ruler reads 14 cm
